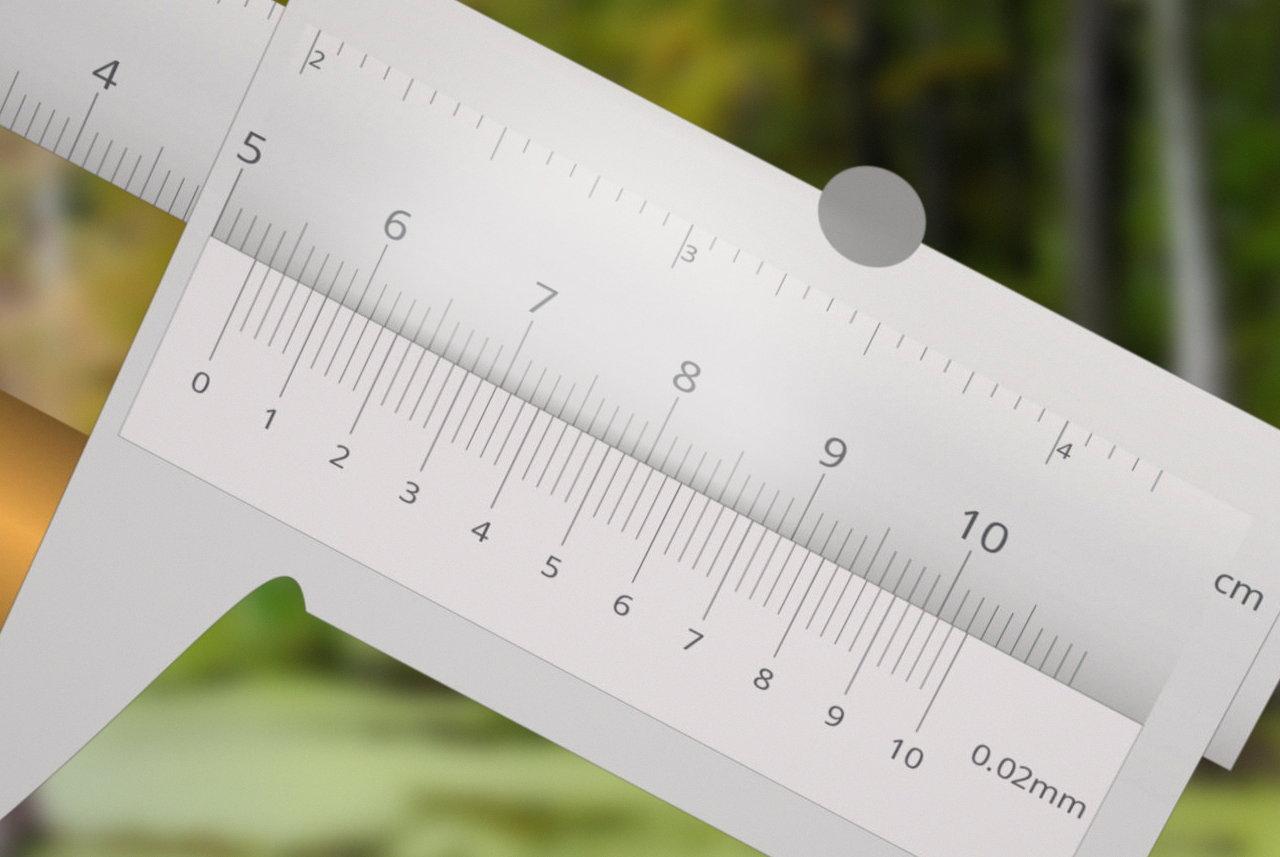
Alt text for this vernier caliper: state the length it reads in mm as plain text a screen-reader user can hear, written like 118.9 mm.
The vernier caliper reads 53.1 mm
